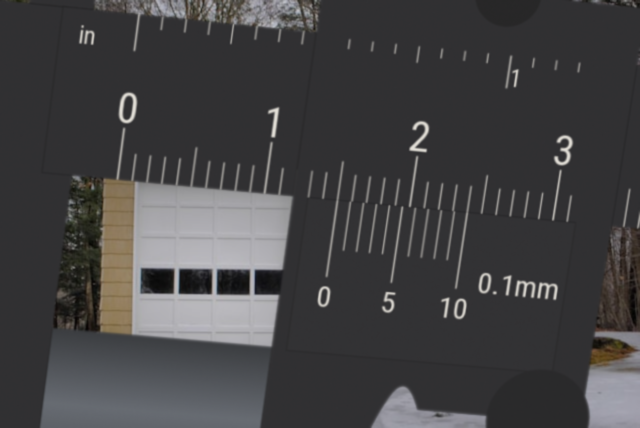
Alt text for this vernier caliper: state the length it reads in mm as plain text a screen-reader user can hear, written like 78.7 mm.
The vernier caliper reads 15.0 mm
